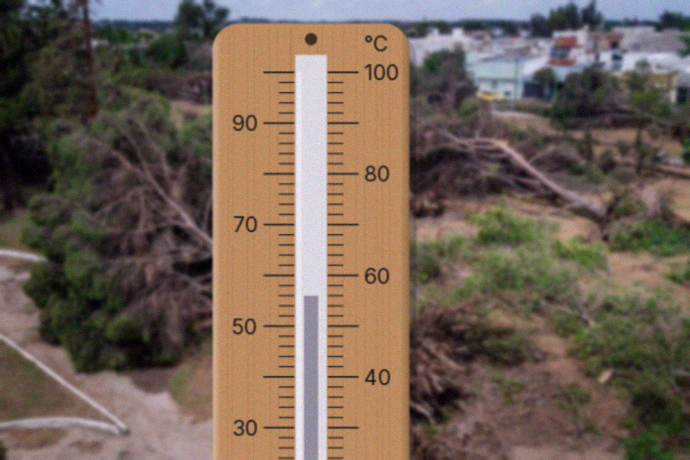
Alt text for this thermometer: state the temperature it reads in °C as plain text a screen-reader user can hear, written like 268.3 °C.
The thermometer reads 56 °C
